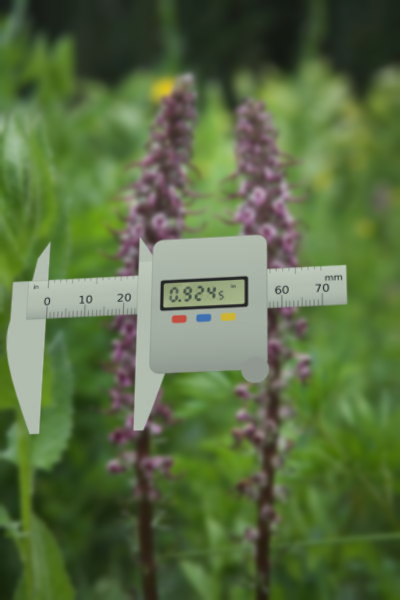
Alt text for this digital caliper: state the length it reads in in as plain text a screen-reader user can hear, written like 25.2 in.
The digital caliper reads 0.9245 in
